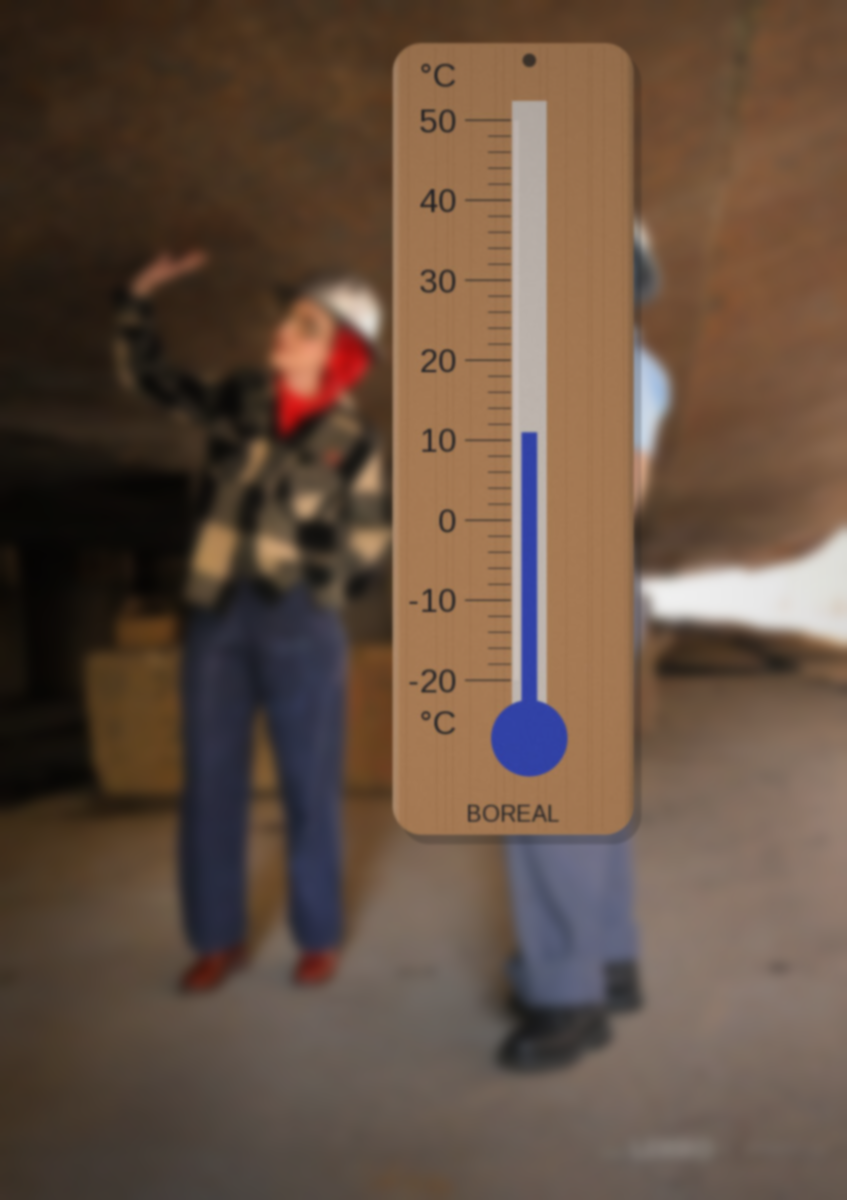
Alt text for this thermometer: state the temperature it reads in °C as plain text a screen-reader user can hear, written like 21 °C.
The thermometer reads 11 °C
